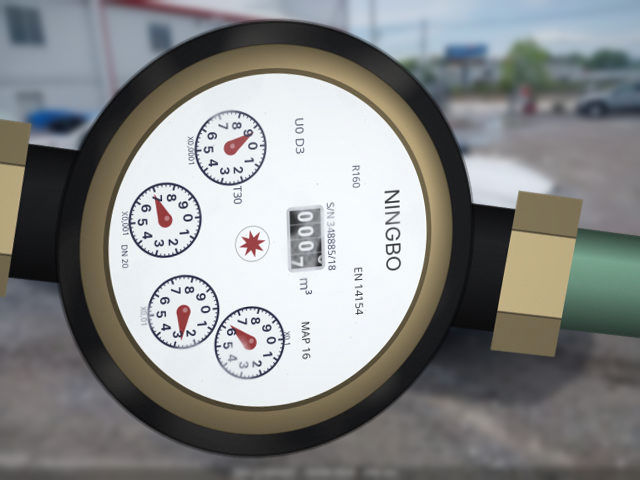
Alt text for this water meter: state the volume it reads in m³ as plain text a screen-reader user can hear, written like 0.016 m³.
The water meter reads 6.6269 m³
